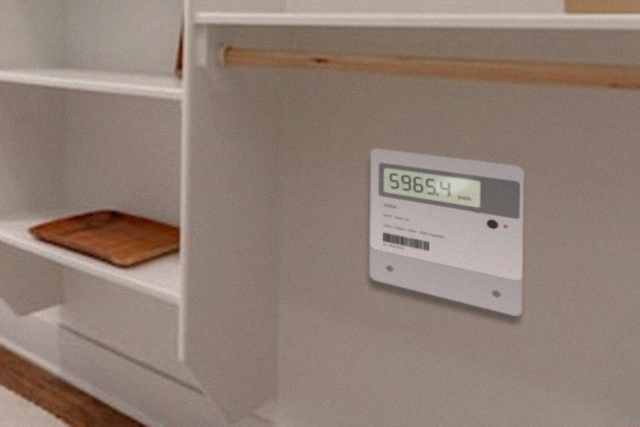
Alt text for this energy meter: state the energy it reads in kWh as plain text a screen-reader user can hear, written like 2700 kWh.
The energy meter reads 5965.4 kWh
